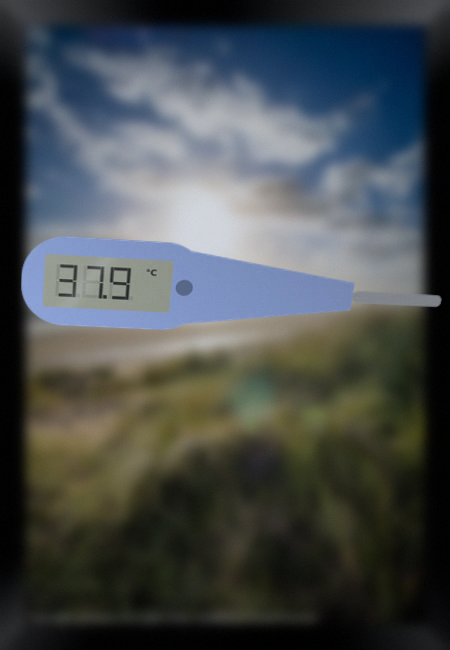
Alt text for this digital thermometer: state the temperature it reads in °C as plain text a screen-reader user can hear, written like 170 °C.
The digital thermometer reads 37.9 °C
